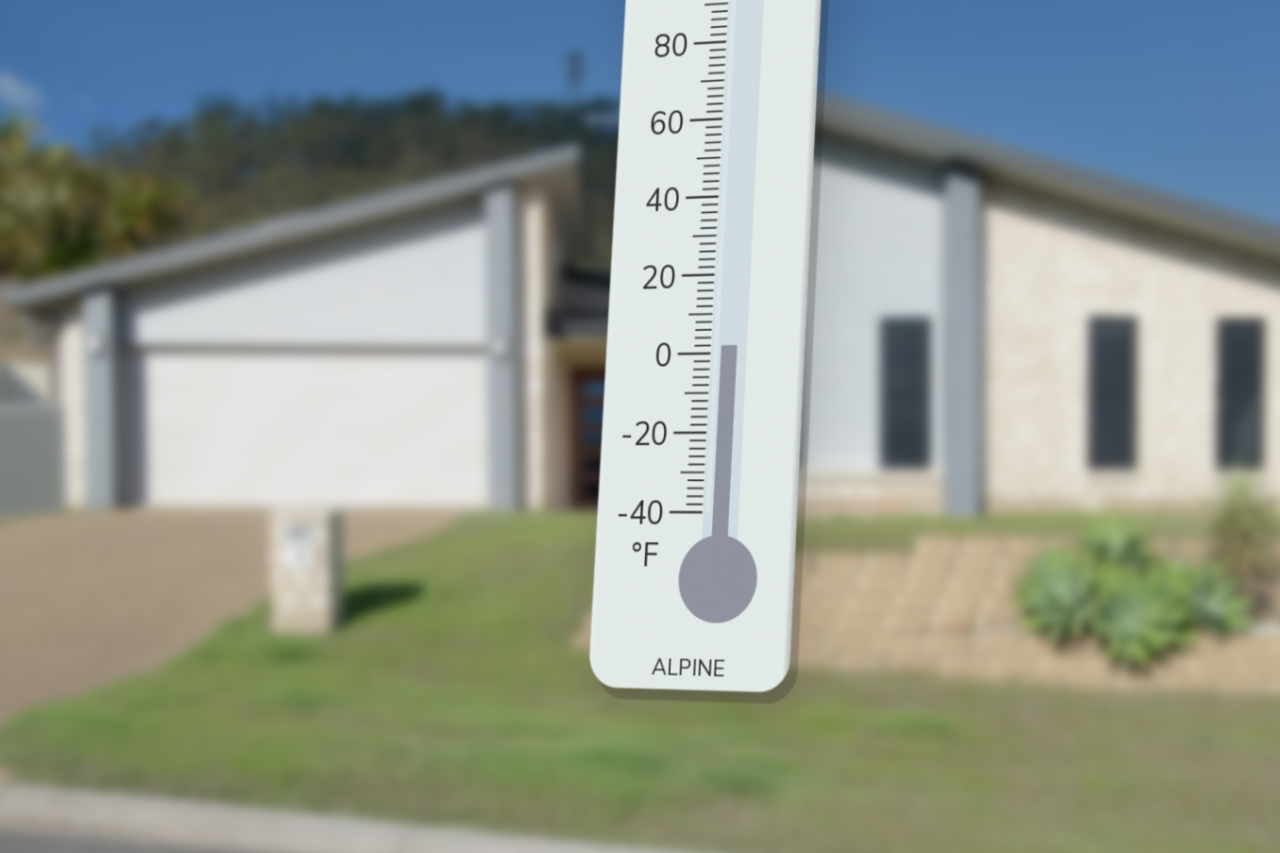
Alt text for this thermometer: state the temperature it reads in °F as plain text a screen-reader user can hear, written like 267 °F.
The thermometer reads 2 °F
